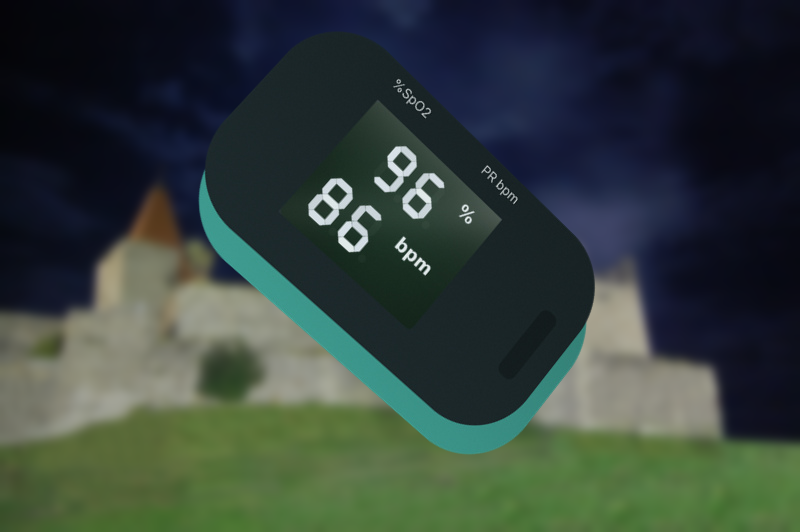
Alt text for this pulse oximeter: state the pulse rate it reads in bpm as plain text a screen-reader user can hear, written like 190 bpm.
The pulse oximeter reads 86 bpm
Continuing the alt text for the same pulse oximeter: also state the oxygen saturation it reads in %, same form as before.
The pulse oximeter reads 96 %
